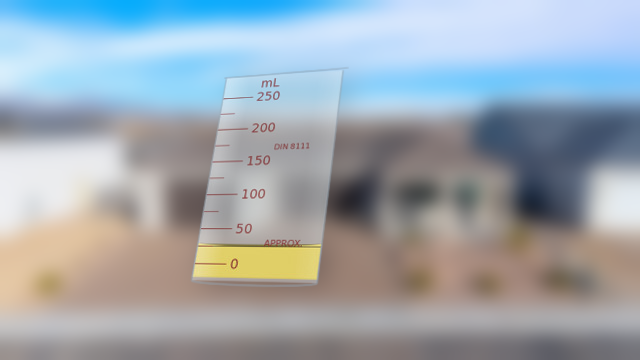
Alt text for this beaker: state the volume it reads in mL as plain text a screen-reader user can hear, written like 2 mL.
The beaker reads 25 mL
